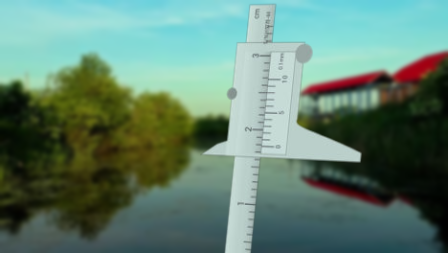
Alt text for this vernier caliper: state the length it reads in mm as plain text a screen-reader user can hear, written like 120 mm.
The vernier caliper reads 17.8 mm
